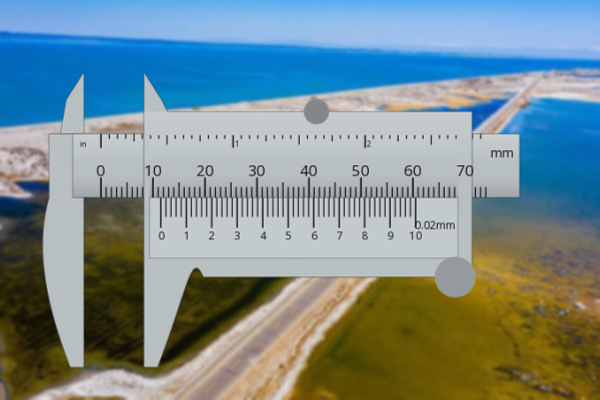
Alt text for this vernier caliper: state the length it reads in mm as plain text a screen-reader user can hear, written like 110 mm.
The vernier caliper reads 11.5 mm
